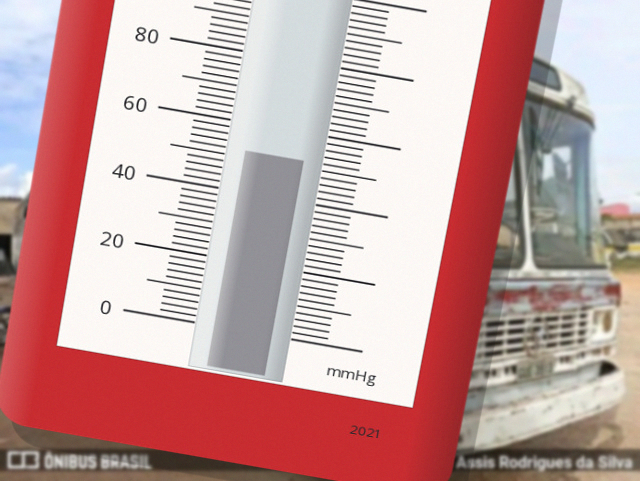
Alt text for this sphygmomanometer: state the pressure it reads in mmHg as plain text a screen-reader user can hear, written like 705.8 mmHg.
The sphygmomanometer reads 52 mmHg
